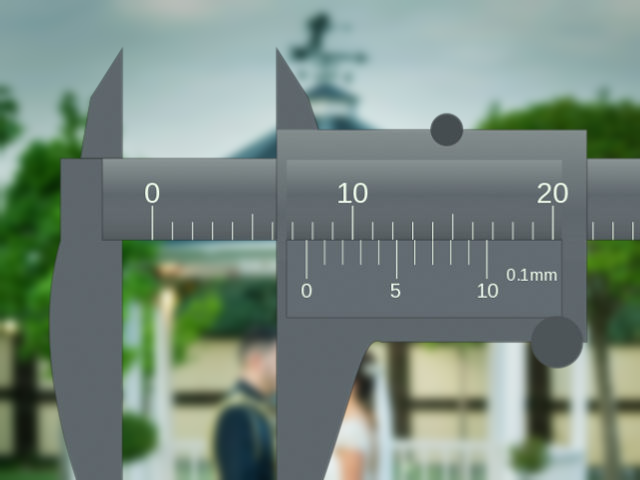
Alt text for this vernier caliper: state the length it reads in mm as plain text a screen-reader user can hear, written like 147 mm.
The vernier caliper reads 7.7 mm
